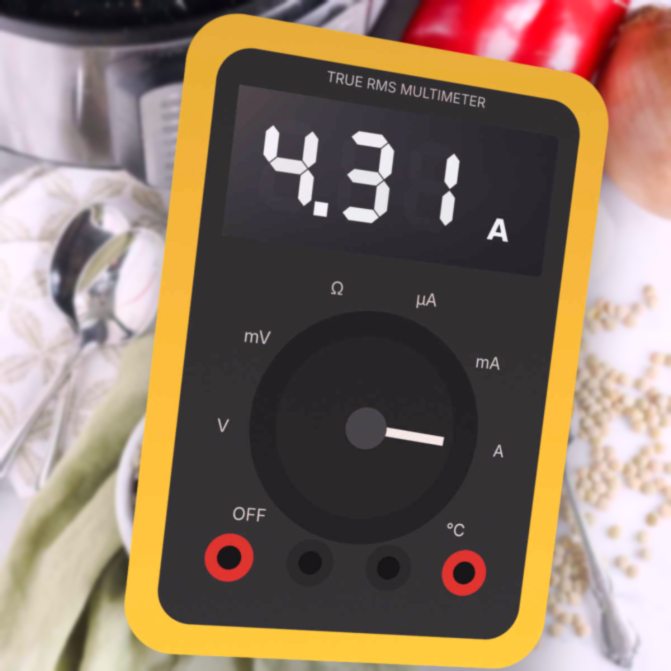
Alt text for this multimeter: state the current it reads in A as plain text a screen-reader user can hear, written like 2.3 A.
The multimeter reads 4.31 A
